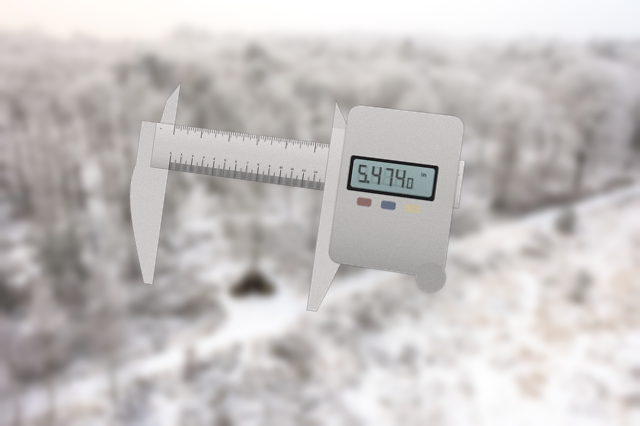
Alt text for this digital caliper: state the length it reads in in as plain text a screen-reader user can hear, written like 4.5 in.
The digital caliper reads 5.4740 in
